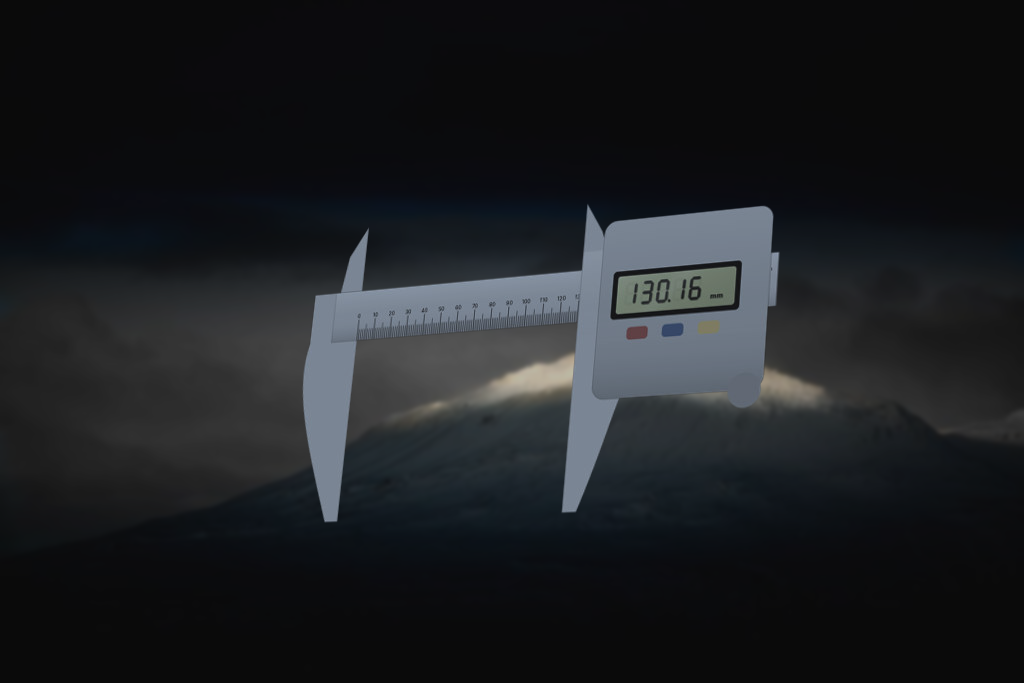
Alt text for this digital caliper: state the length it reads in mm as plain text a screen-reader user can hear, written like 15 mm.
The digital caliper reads 130.16 mm
